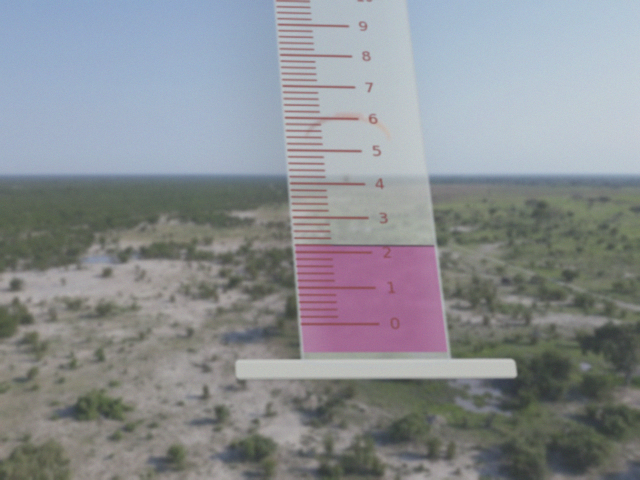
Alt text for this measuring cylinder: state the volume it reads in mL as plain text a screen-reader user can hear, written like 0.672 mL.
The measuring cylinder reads 2.2 mL
